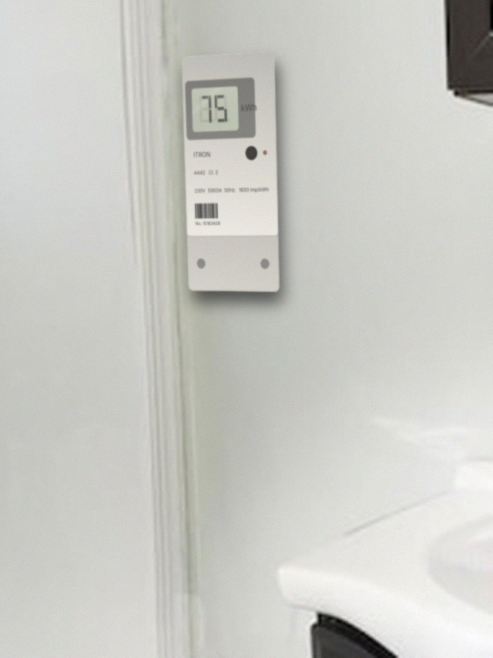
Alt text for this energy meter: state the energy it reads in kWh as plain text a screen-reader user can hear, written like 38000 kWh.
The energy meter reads 75 kWh
